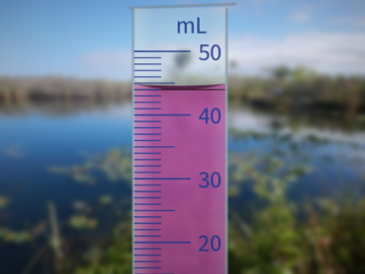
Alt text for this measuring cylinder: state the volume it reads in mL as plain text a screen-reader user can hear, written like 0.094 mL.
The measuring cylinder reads 44 mL
